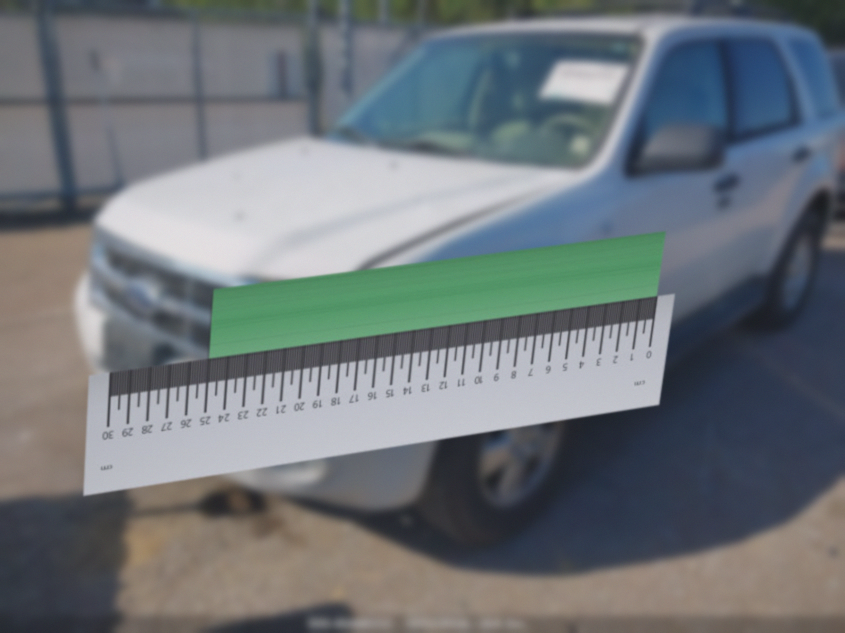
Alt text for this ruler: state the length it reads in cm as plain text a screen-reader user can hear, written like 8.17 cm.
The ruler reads 25 cm
